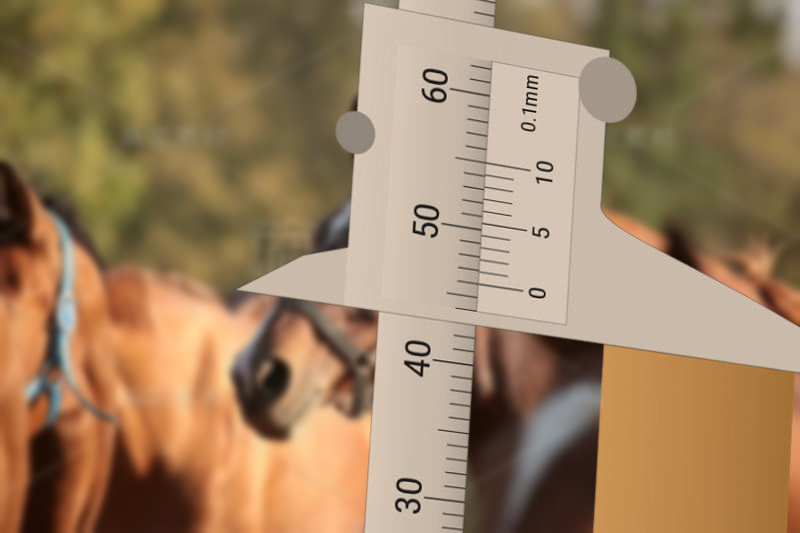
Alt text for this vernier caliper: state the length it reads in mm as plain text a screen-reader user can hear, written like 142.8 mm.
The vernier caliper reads 46.0 mm
